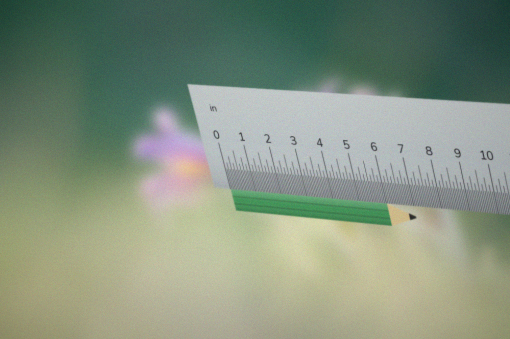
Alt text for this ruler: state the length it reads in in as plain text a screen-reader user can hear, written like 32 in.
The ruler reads 7 in
